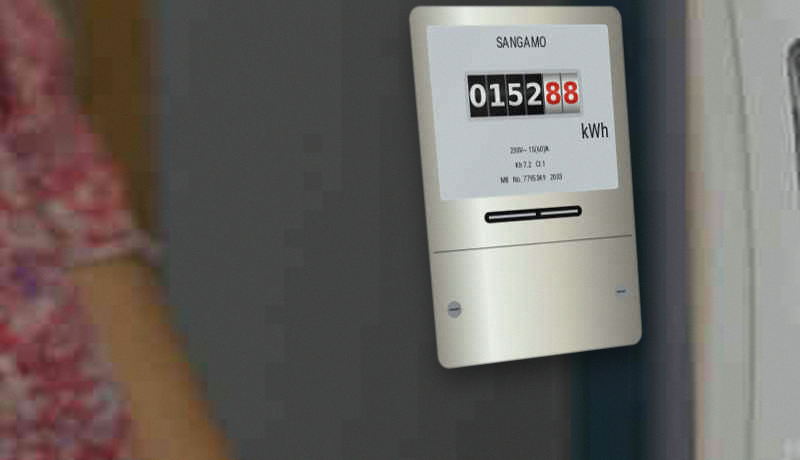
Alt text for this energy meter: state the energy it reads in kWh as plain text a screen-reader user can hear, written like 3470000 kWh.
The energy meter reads 152.88 kWh
